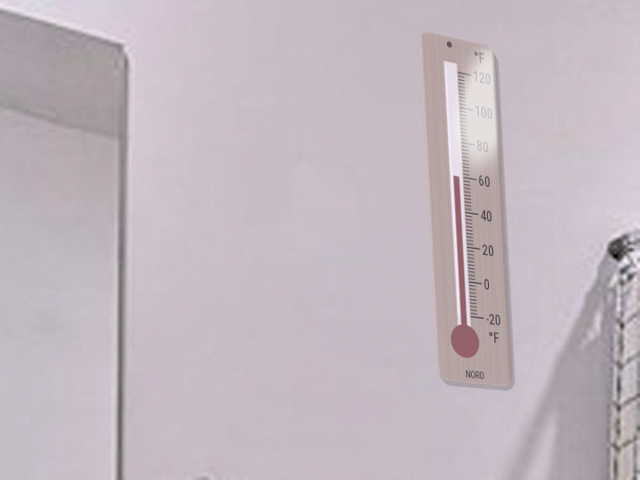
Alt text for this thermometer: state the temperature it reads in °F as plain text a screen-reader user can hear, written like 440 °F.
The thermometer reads 60 °F
